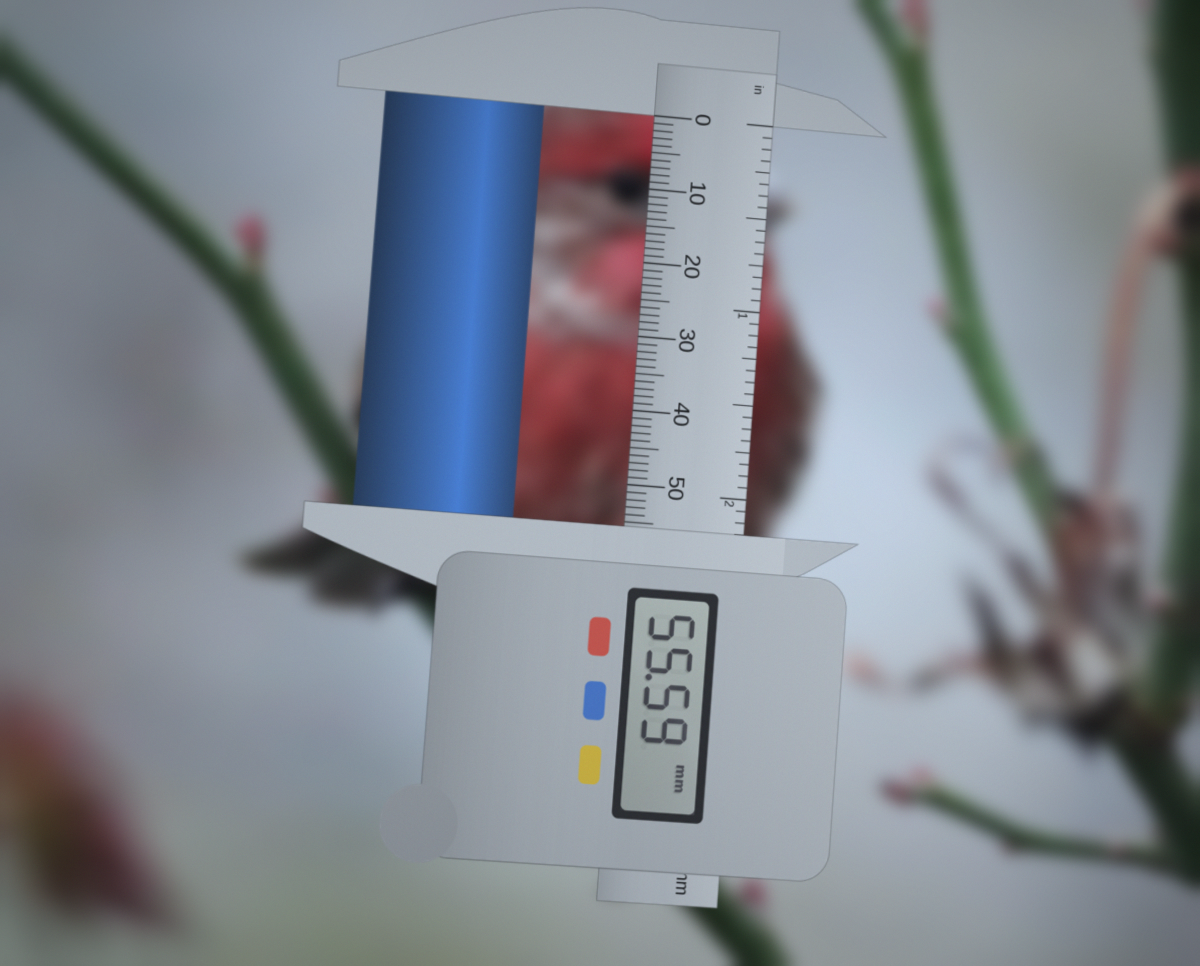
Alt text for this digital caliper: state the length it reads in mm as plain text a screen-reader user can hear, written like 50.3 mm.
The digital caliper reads 55.59 mm
